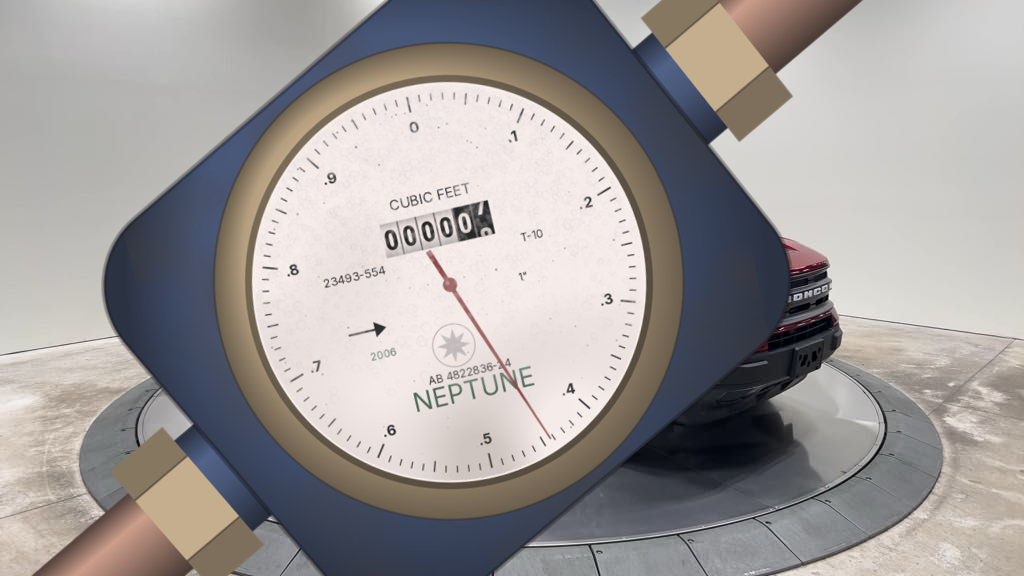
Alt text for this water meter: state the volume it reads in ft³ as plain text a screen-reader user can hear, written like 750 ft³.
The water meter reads 7.44 ft³
